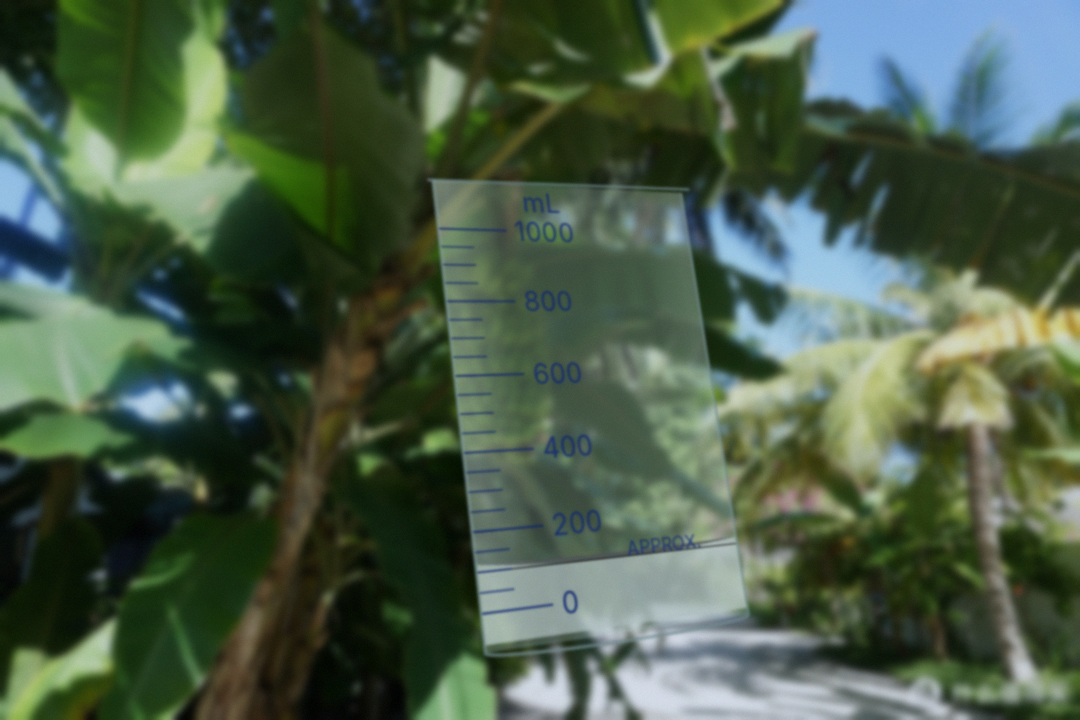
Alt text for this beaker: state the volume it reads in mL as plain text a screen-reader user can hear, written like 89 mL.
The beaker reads 100 mL
